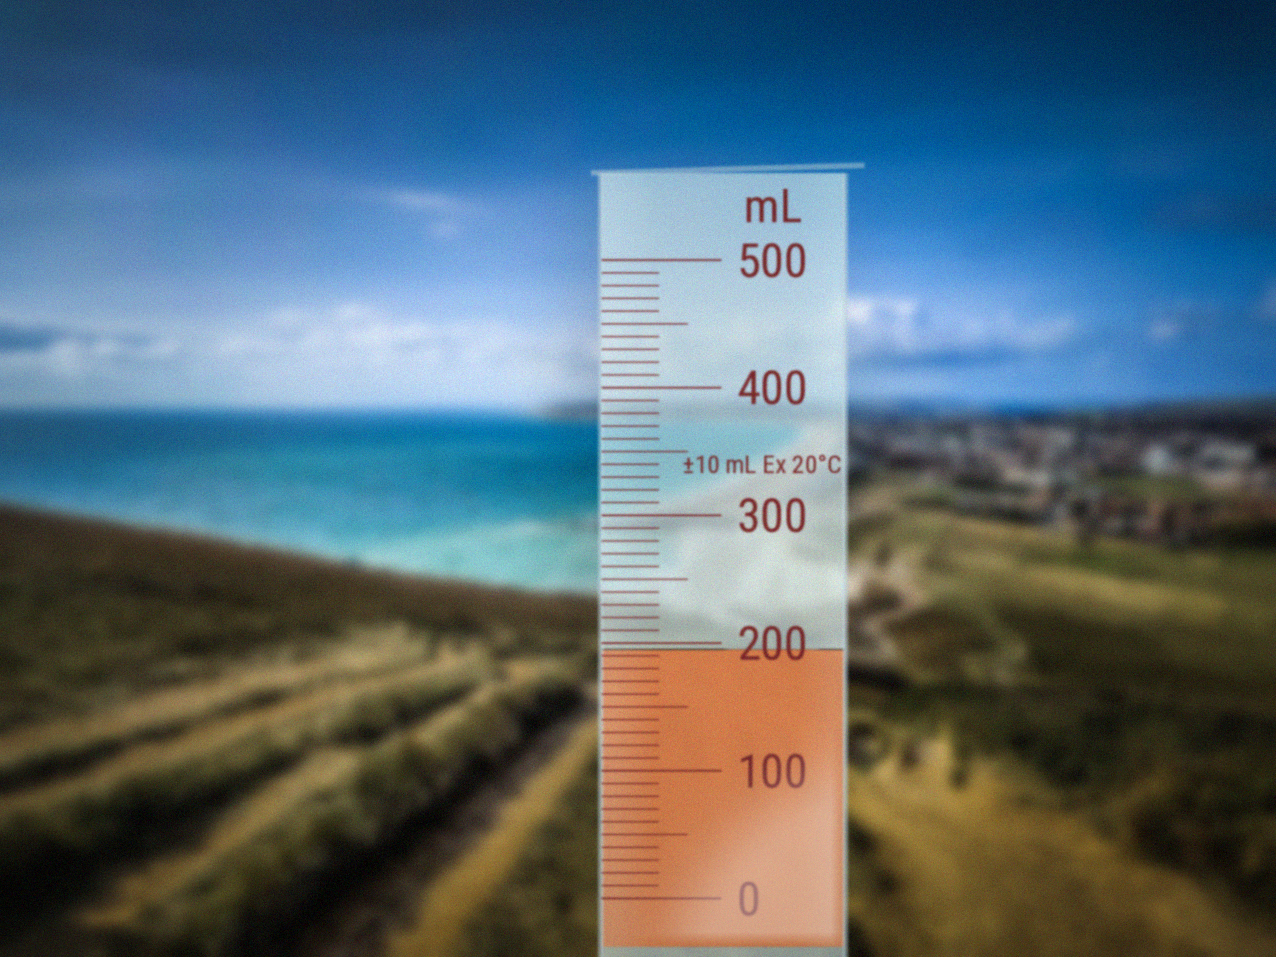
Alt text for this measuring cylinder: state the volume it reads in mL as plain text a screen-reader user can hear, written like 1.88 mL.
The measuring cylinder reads 195 mL
